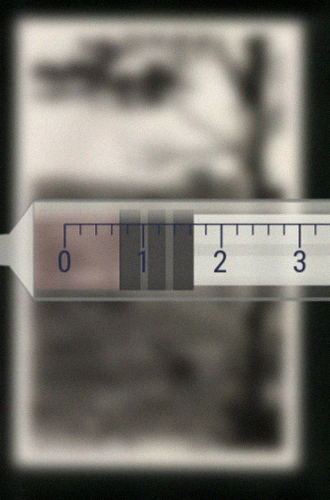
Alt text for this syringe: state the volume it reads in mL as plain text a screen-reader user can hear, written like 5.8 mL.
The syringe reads 0.7 mL
